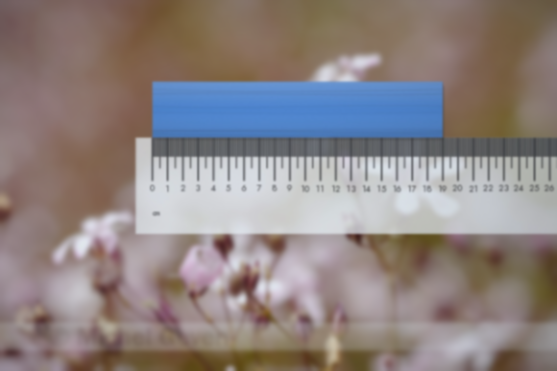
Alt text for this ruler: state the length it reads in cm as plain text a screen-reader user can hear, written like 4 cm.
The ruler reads 19 cm
